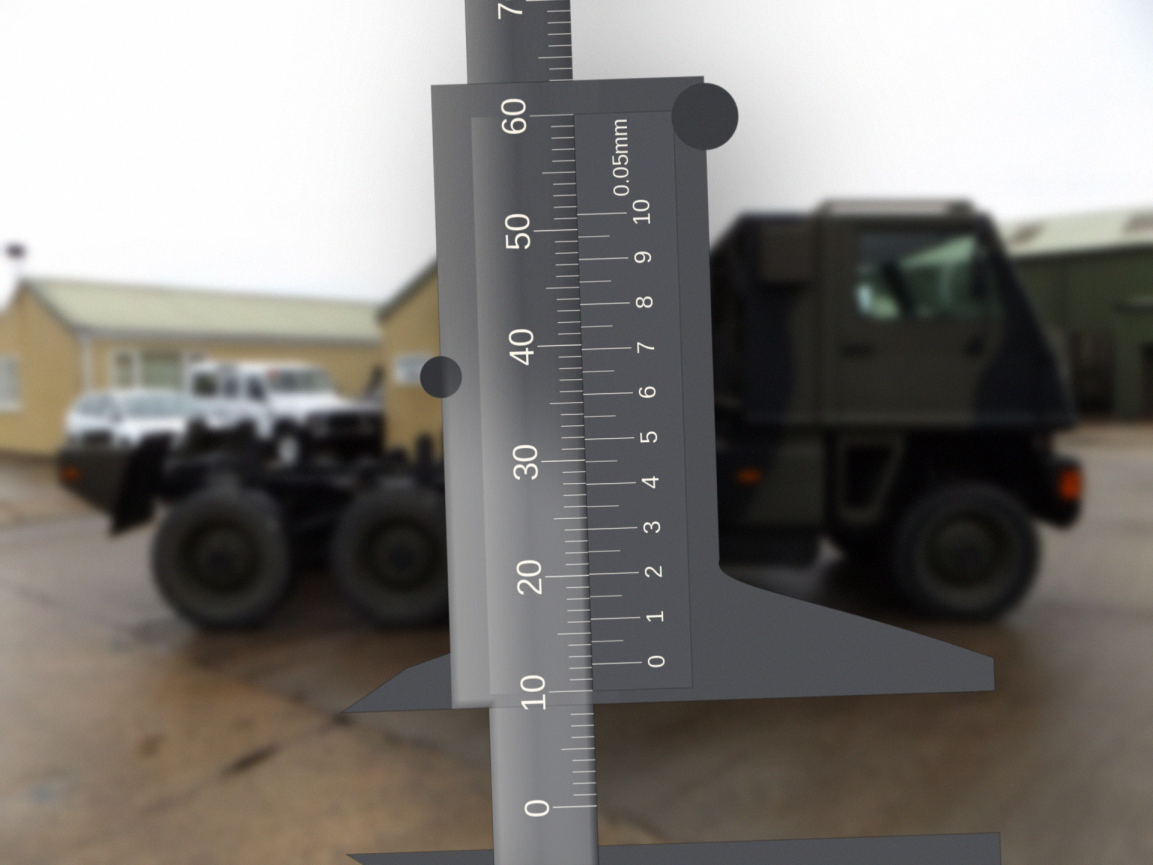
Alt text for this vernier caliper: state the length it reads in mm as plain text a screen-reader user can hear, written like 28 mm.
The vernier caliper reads 12.3 mm
